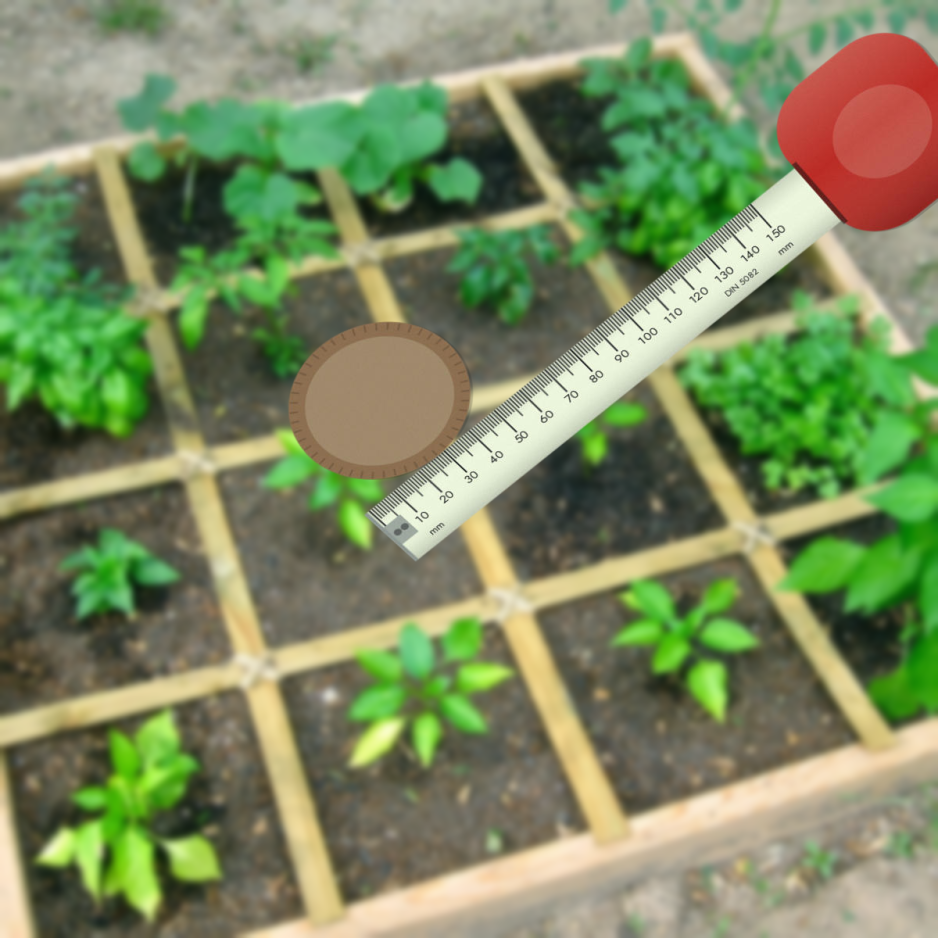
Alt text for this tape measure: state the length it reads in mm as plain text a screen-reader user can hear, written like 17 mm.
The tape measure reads 55 mm
